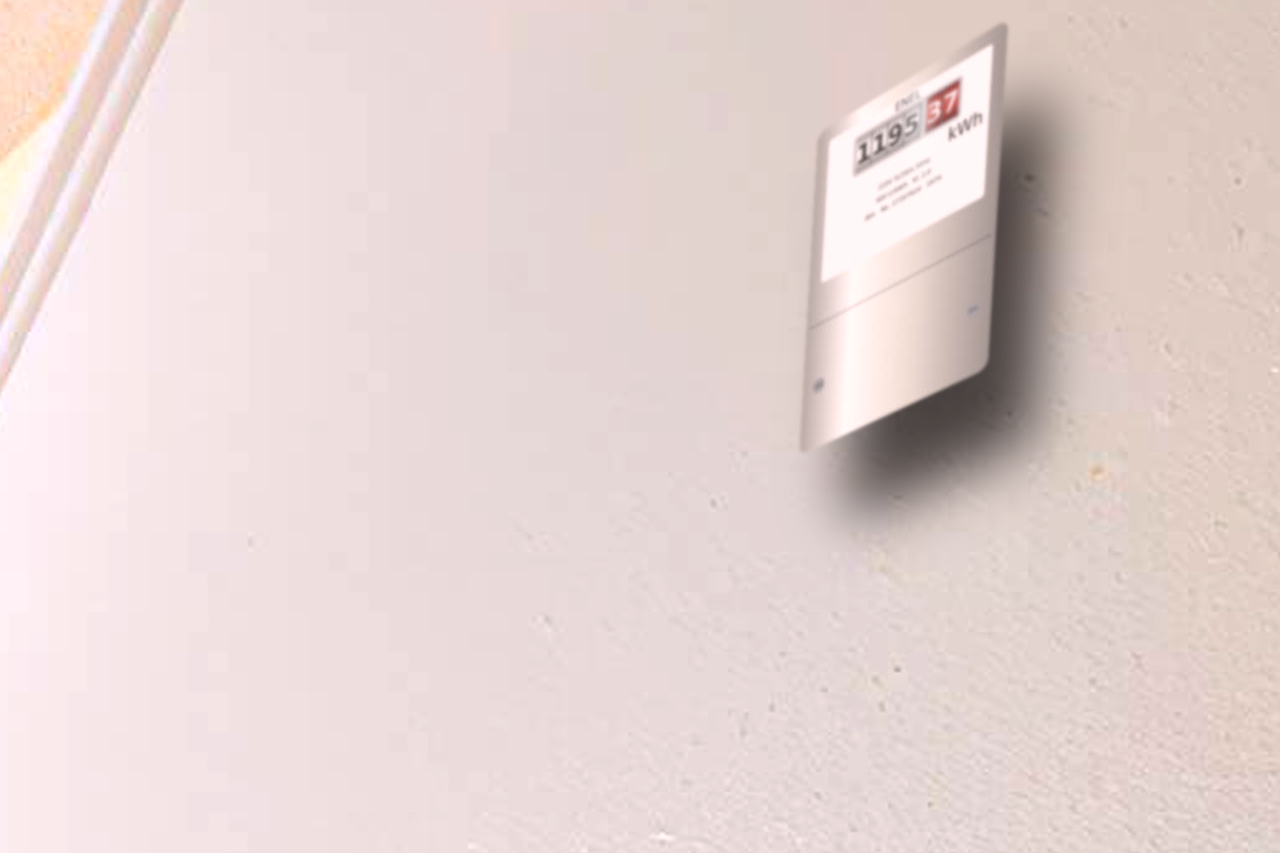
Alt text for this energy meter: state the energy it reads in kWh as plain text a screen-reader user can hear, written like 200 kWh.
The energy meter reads 1195.37 kWh
